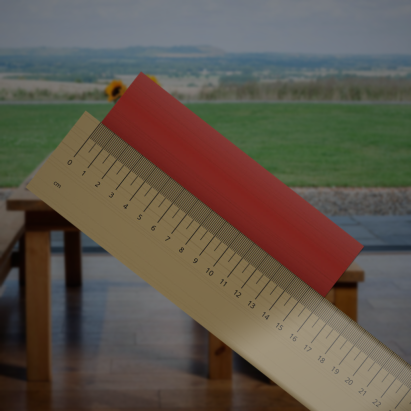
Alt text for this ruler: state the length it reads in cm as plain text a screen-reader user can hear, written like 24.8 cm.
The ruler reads 16 cm
